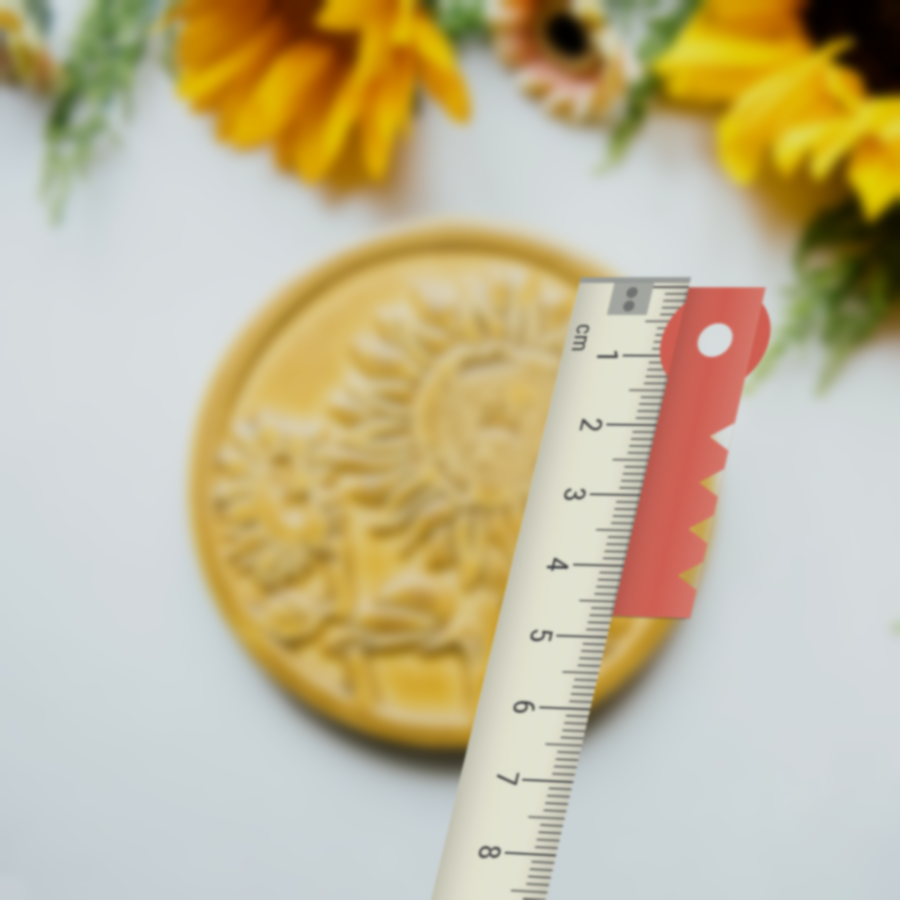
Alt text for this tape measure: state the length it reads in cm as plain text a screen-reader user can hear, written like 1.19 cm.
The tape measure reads 4.7 cm
